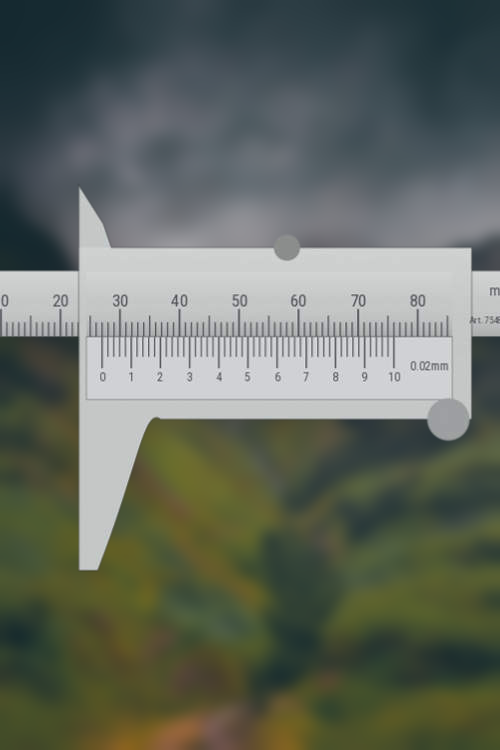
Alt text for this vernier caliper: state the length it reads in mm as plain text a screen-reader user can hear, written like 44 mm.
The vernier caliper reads 27.0 mm
